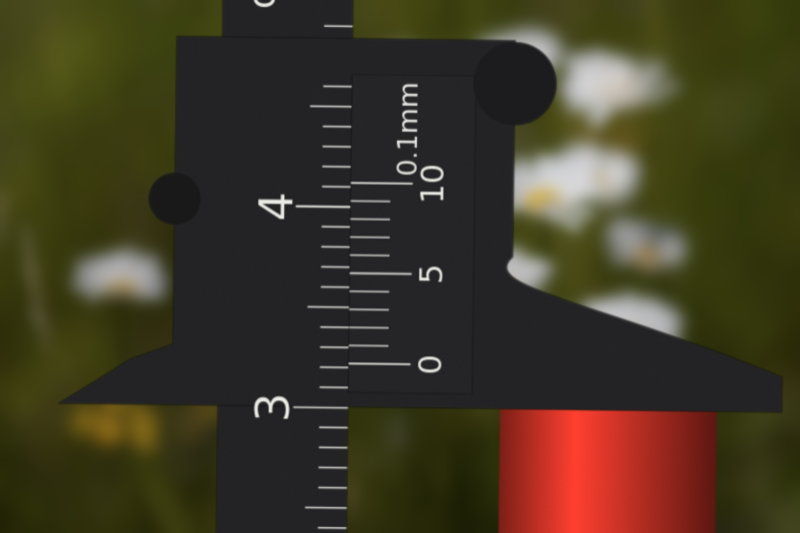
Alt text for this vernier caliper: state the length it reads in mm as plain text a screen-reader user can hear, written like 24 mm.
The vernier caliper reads 32.2 mm
